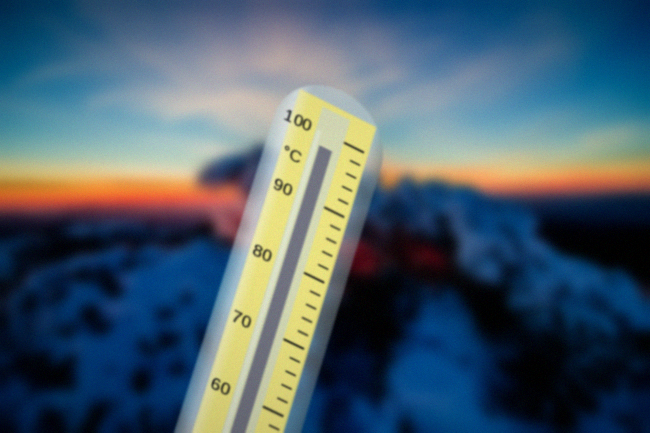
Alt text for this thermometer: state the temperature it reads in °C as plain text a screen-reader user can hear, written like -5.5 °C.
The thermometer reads 98 °C
